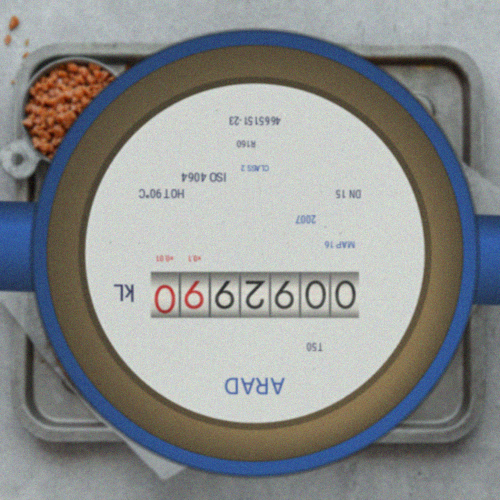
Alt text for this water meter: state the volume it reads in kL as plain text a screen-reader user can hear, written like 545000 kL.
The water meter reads 929.90 kL
